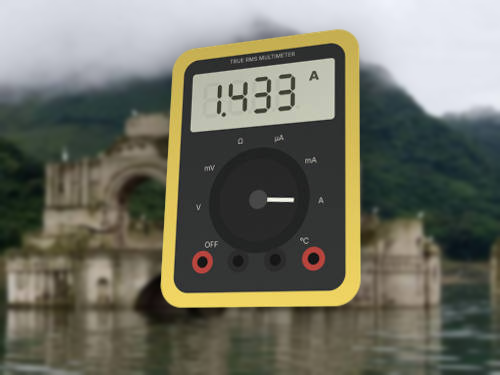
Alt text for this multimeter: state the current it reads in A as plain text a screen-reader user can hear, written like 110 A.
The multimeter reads 1.433 A
